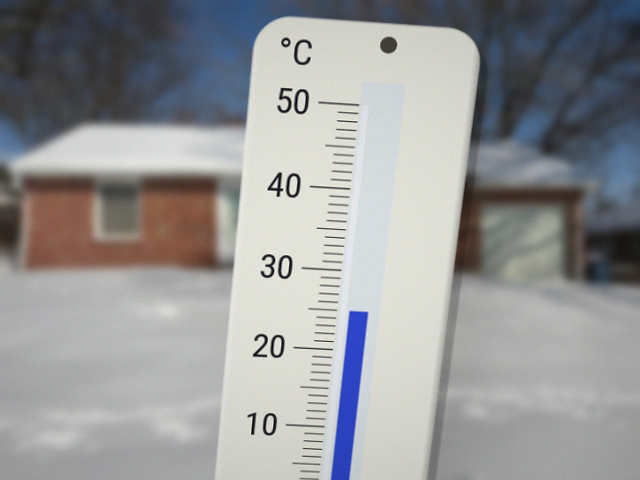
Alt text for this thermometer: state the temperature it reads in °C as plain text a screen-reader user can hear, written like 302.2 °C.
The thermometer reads 25 °C
